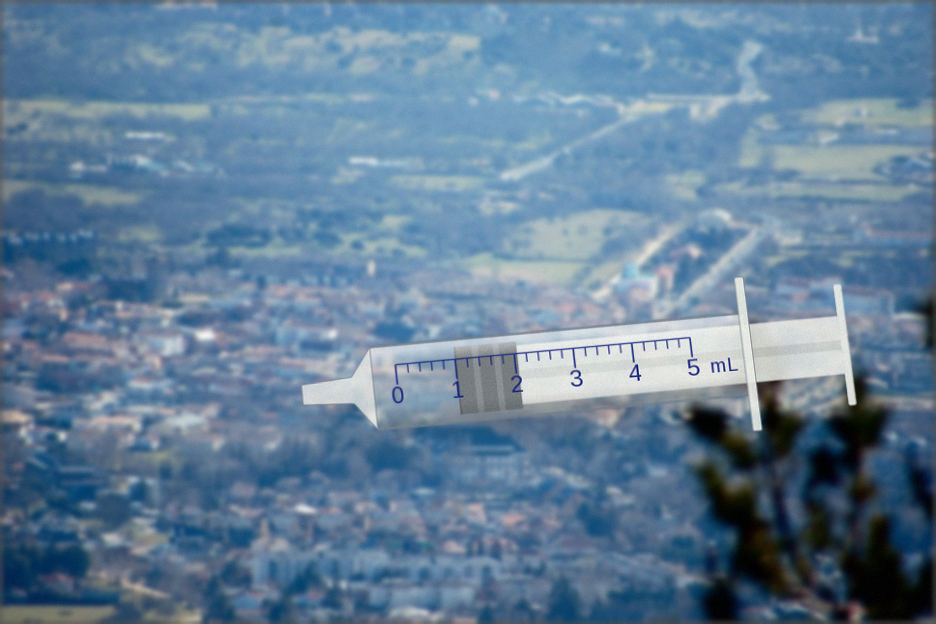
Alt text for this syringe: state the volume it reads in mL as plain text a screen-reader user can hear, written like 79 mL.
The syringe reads 1 mL
